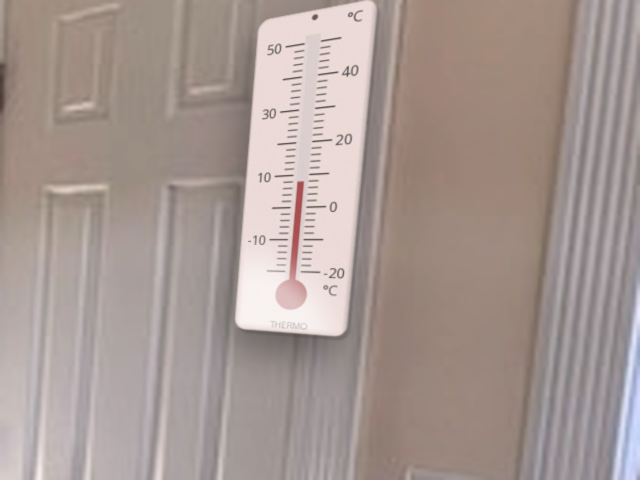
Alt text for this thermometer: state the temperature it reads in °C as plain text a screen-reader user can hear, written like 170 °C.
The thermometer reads 8 °C
